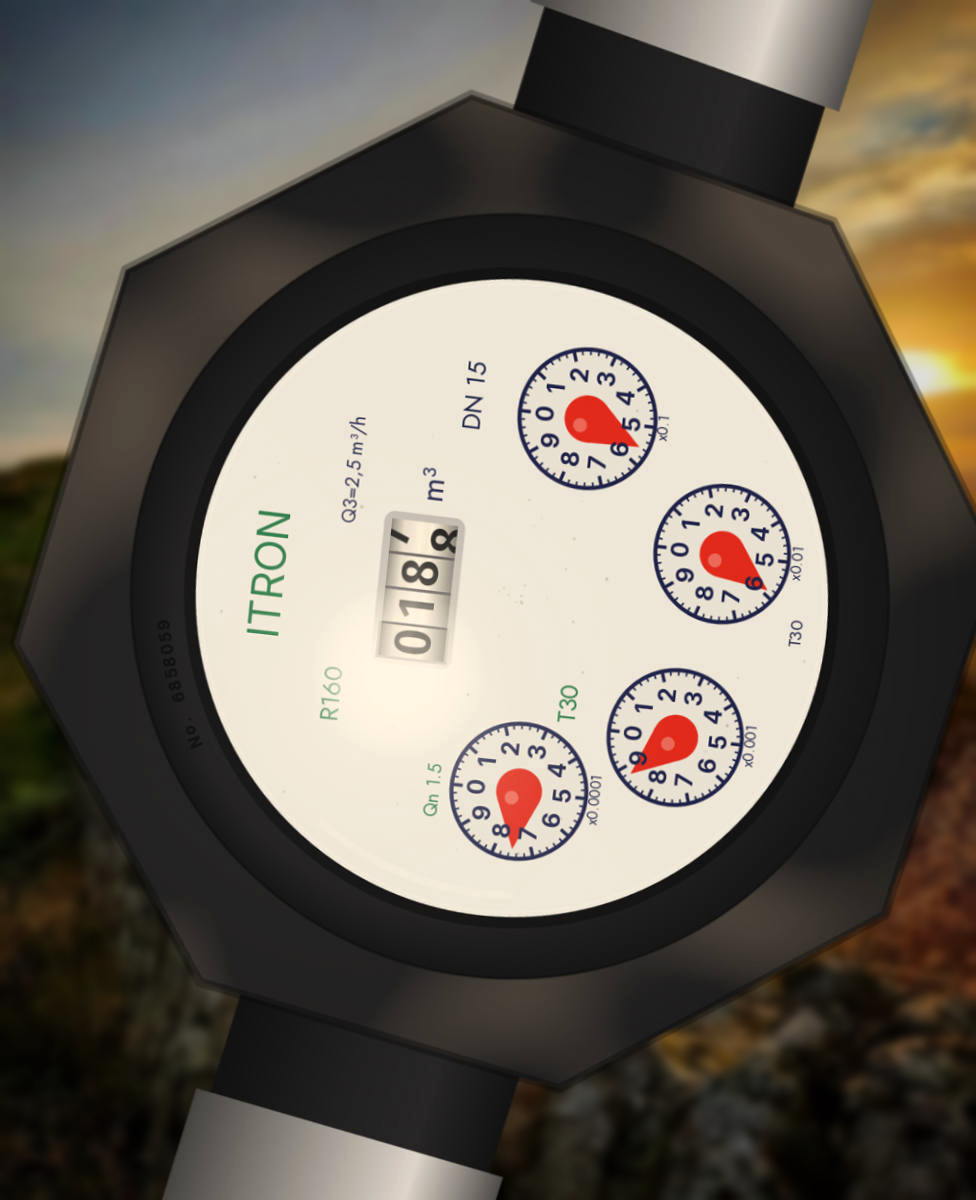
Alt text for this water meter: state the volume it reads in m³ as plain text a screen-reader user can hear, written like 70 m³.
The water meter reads 187.5587 m³
